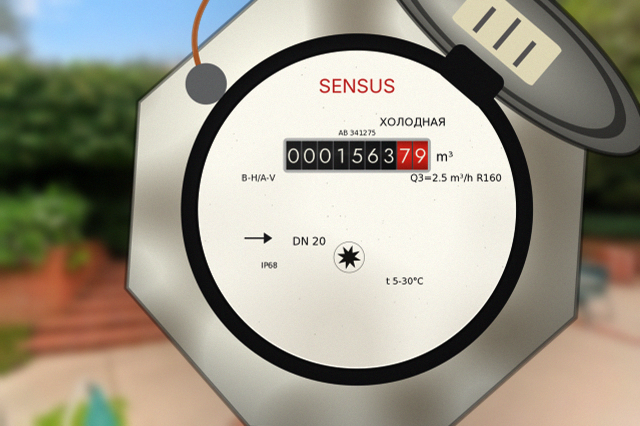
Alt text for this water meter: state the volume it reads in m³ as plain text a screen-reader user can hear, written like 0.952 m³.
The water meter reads 1563.79 m³
